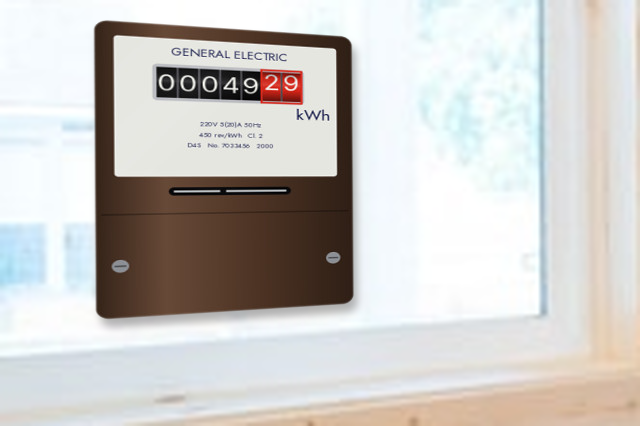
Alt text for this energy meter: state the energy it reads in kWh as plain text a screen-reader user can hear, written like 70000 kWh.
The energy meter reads 49.29 kWh
